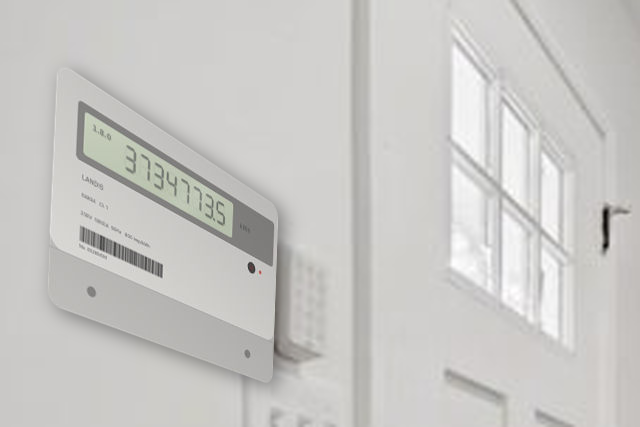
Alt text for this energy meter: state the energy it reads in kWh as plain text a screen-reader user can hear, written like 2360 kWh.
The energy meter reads 3734773.5 kWh
